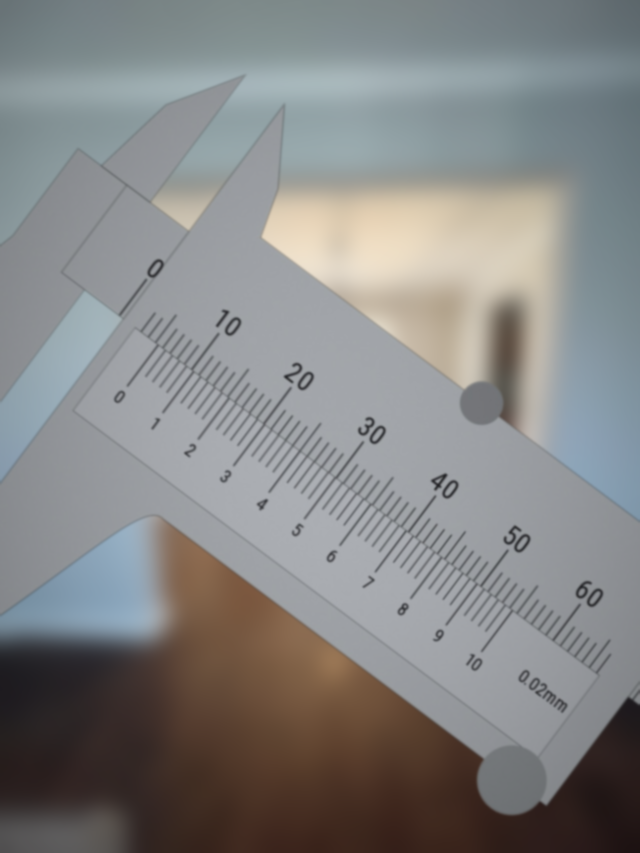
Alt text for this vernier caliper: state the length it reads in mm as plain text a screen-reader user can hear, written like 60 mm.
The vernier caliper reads 5.4 mm
